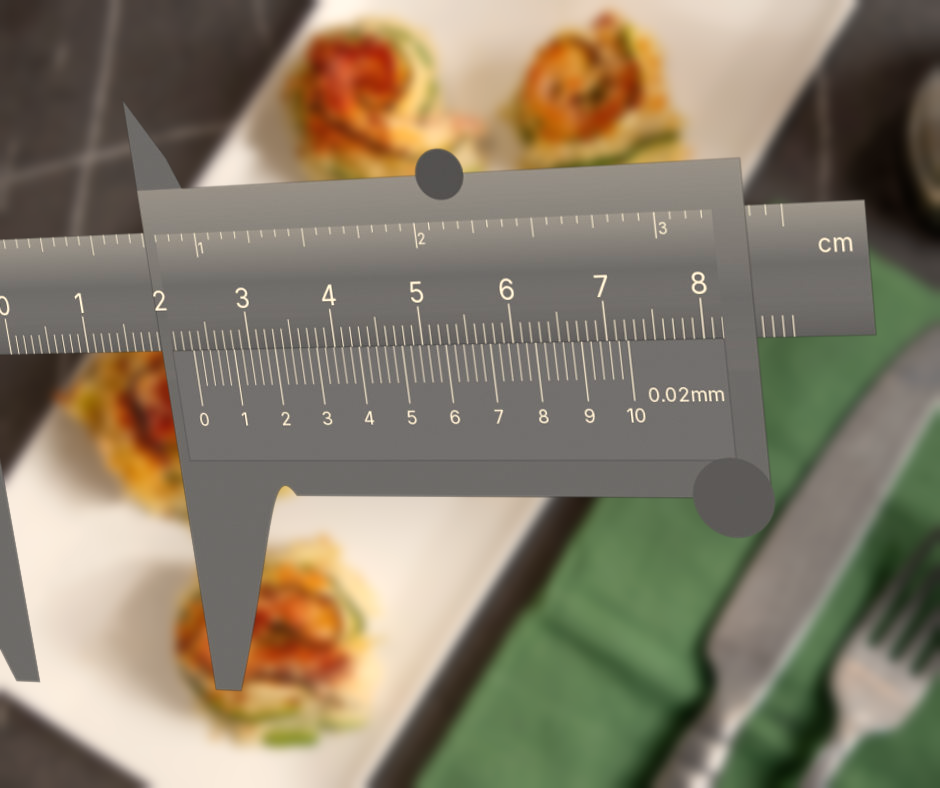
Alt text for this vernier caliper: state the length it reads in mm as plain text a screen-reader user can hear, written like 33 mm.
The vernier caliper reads 23.2 mm
